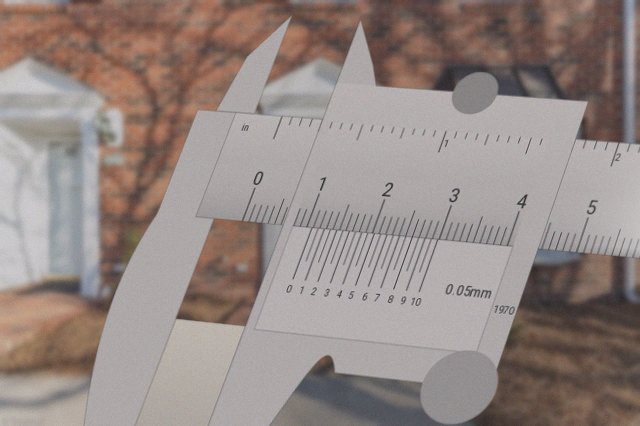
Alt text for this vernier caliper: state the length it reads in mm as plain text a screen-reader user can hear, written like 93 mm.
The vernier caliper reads 10.8 mm
